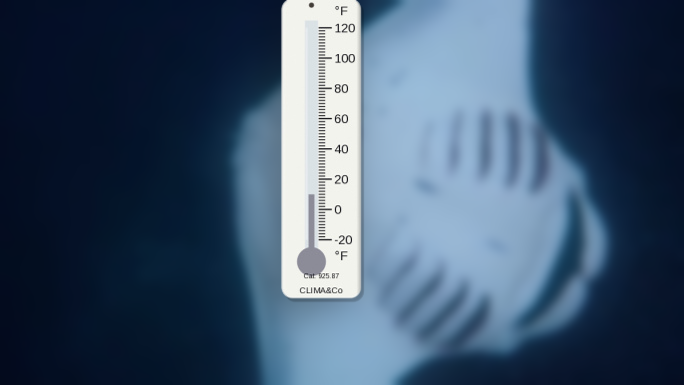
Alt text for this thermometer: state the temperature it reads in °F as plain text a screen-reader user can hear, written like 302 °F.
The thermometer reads 10 °F
